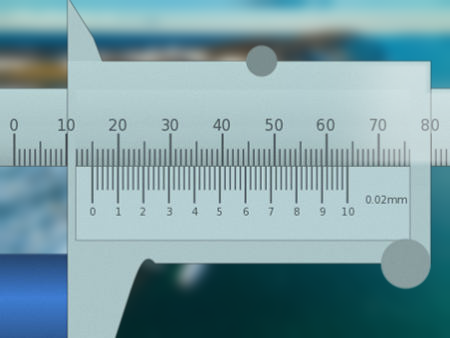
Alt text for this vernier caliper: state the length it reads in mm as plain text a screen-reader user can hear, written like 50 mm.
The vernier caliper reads 15.0 mm
